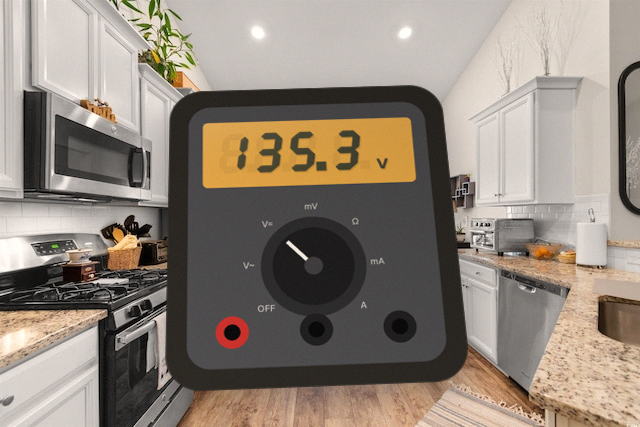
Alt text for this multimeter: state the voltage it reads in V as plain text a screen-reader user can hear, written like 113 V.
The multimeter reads 135.3 V
